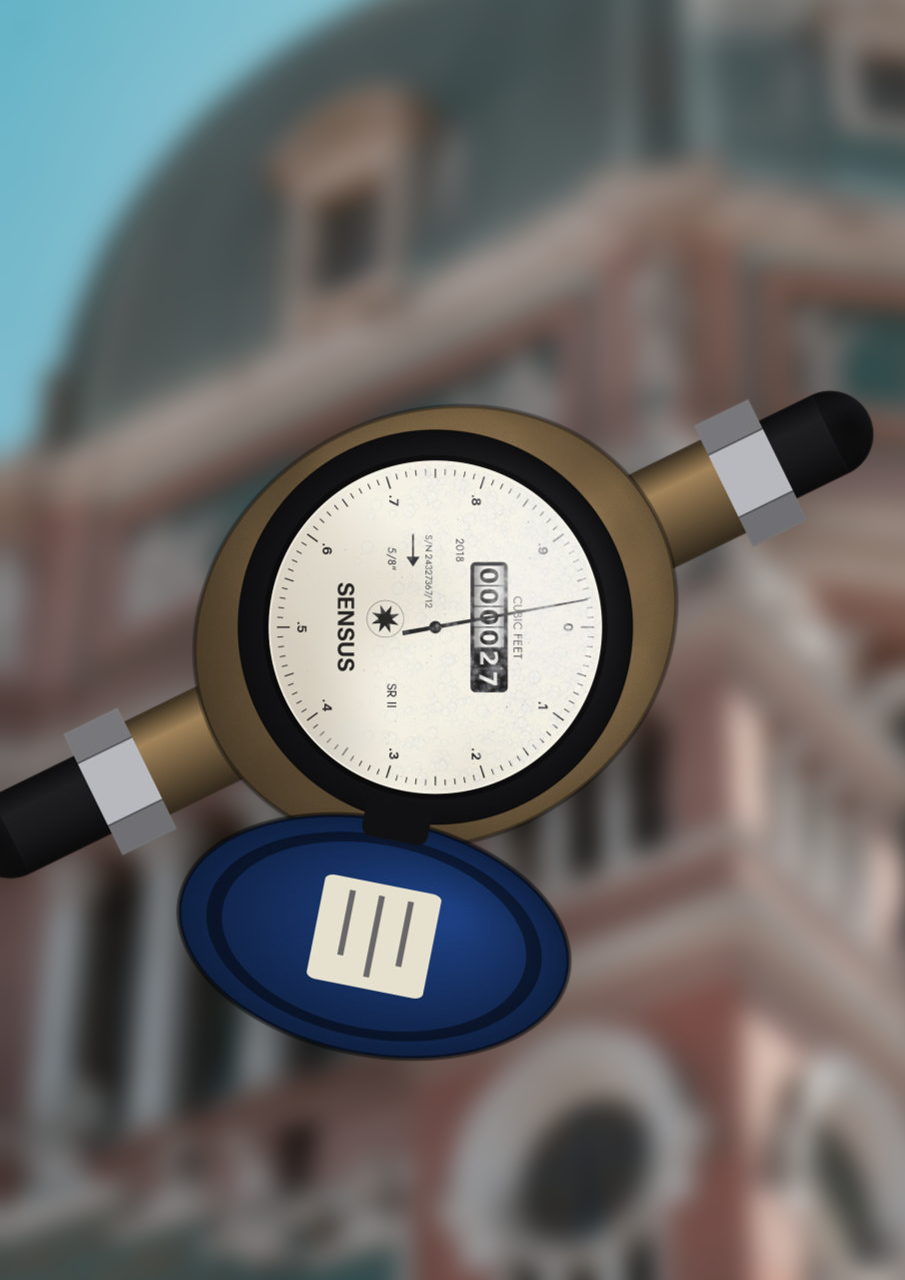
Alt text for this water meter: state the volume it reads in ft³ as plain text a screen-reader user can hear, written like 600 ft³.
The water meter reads 26.97 ft³
